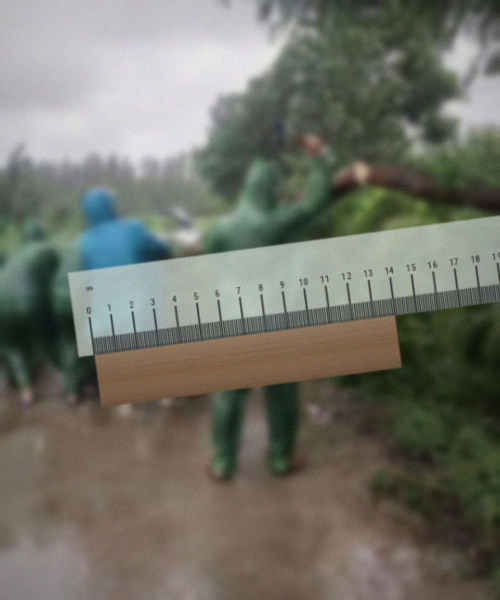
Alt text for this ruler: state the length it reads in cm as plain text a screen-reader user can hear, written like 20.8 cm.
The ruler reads 14 cm
